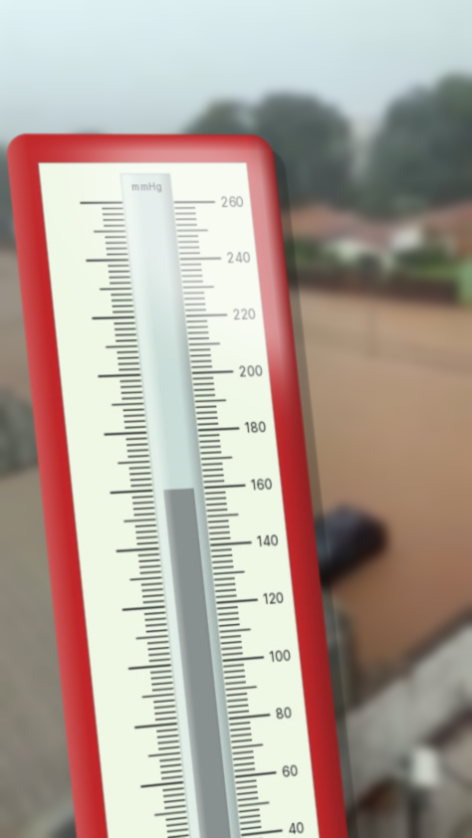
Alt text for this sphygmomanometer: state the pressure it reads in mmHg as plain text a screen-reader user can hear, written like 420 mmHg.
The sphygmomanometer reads 160 mmHg
